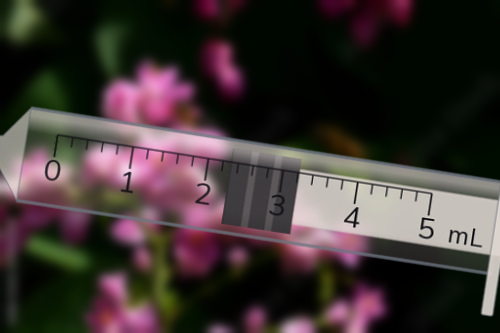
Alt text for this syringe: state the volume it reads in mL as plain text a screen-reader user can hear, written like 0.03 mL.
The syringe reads 2.3 mL
